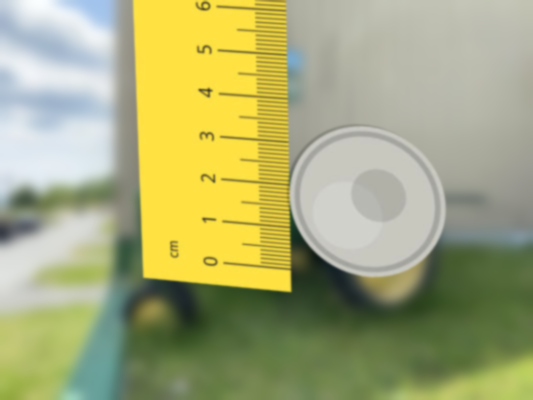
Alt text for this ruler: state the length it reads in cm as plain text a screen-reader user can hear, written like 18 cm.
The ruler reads 3.5 cm
